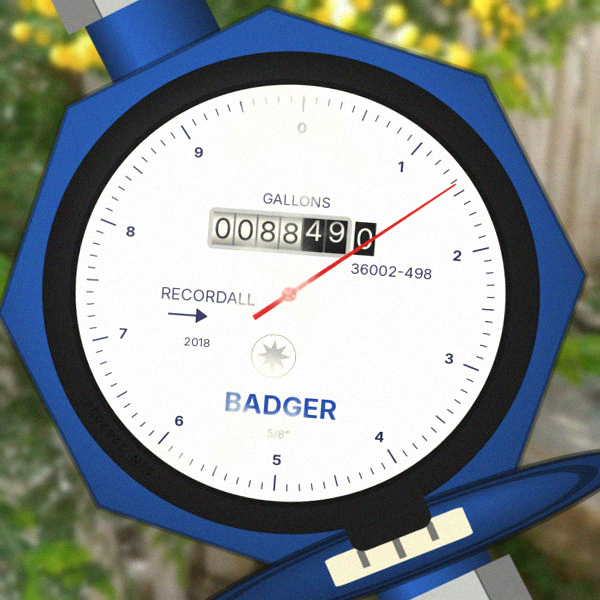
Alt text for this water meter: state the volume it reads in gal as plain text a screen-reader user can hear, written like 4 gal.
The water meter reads 88491.4 gal
